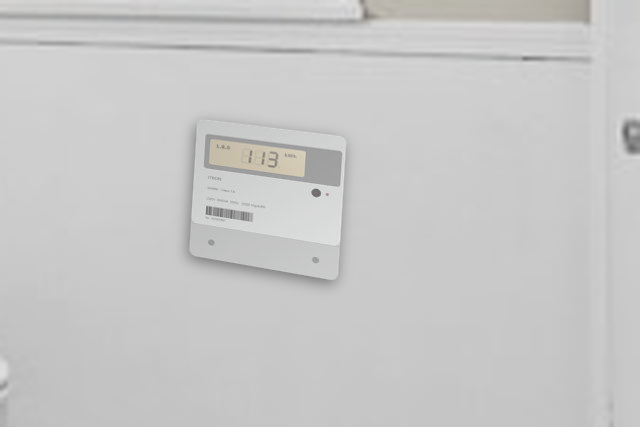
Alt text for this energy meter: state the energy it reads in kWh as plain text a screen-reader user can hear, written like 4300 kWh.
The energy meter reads 113 kWh
